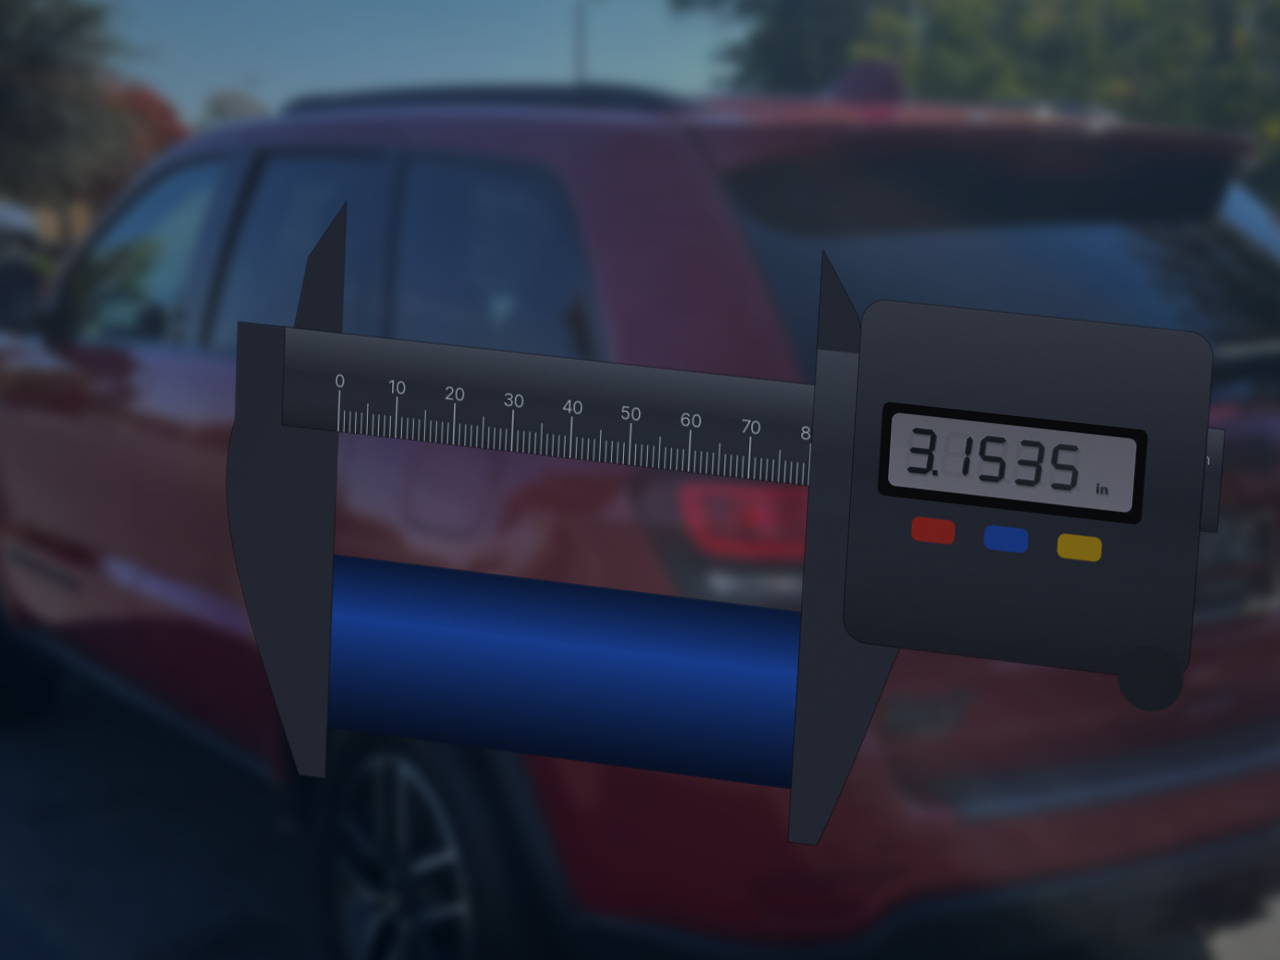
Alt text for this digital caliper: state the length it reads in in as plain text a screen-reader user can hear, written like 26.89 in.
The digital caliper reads 3.1535 in
